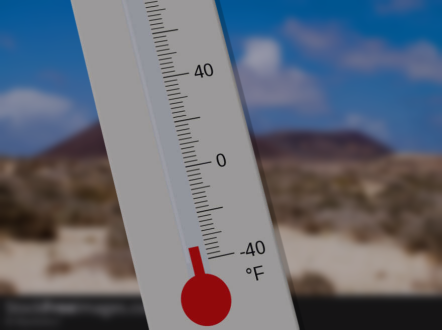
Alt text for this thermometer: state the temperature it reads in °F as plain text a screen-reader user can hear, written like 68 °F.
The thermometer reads -34 °F
